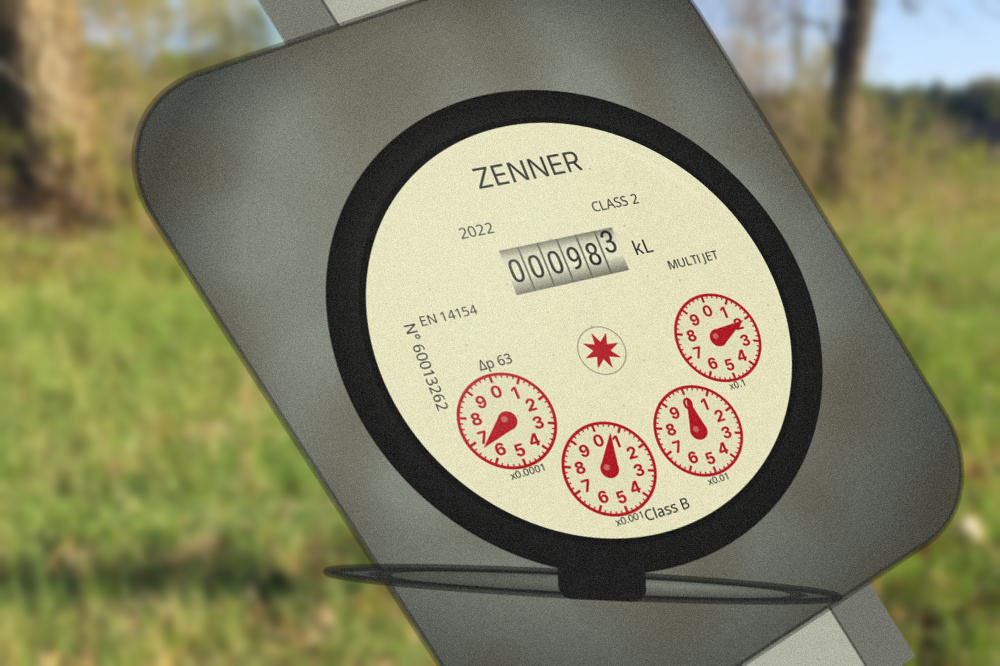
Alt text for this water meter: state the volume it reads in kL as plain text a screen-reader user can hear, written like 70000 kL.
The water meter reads 983.2006 kL
